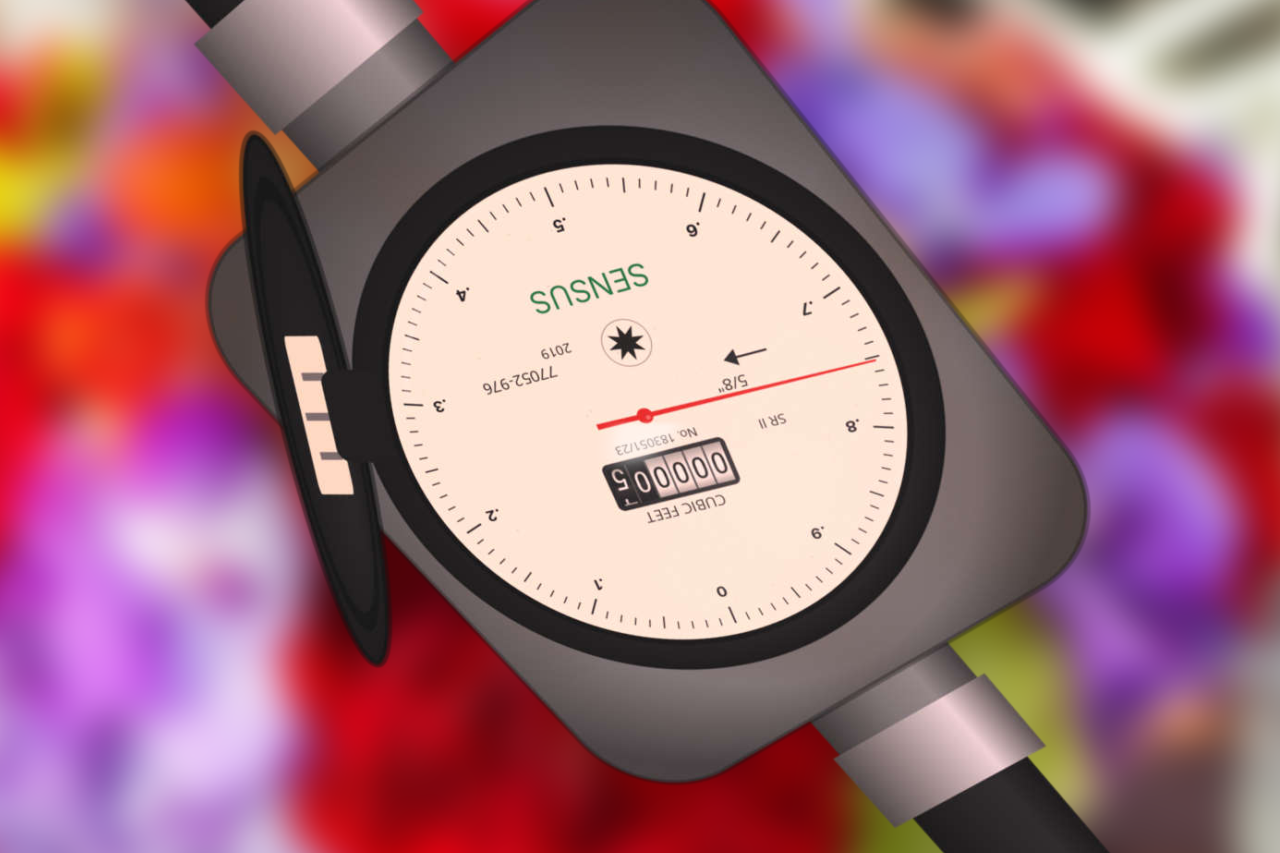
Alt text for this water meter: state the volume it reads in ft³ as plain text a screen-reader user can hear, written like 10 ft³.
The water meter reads 4.75 ft³
